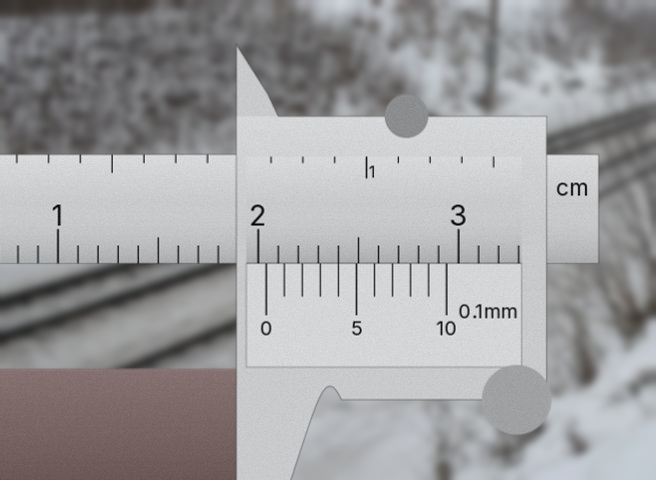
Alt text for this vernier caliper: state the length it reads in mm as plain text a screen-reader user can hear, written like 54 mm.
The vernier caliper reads 20.4 mm
